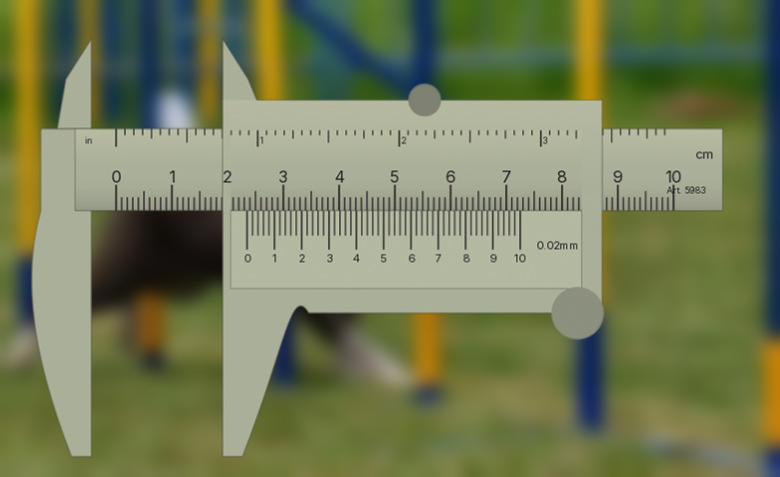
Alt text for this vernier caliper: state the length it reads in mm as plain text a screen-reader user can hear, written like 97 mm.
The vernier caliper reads 23.5 mm
